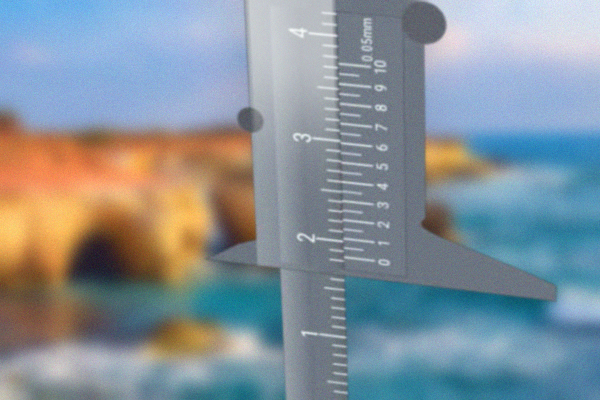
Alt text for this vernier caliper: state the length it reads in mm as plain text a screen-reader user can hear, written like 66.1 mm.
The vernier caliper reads 18.4 mm
